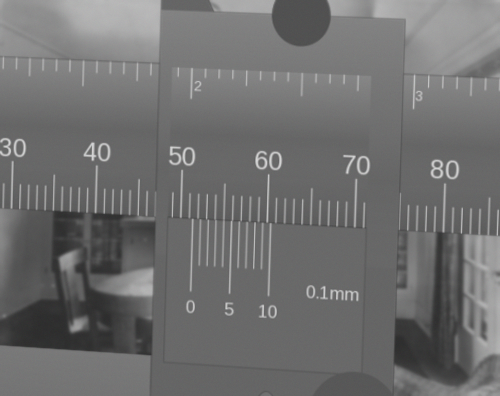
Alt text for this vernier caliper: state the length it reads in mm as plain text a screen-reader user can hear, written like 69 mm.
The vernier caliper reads 51.4 mm
